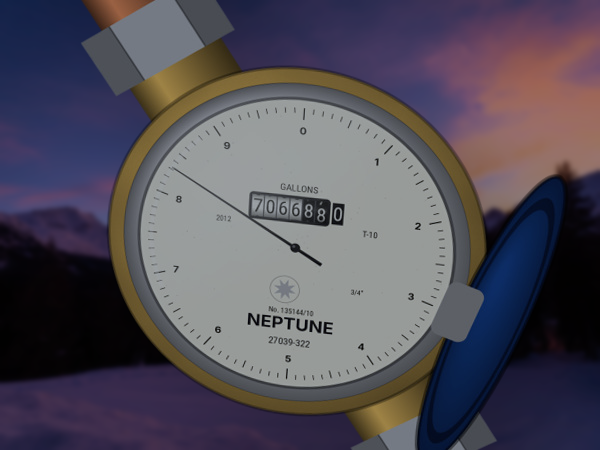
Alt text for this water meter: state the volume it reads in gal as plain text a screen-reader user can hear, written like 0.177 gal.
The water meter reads 7066878.3 gal
